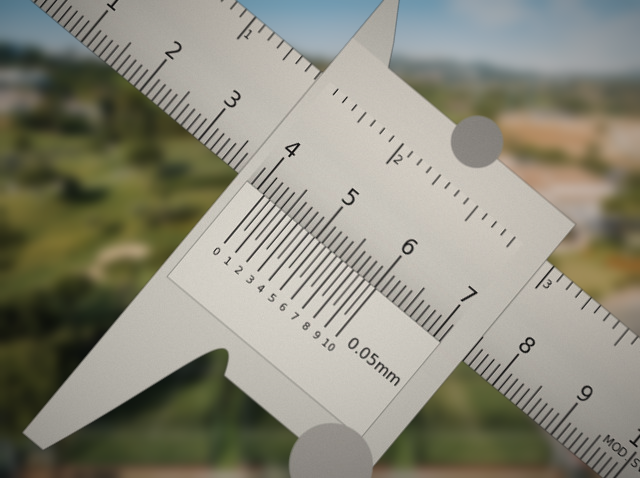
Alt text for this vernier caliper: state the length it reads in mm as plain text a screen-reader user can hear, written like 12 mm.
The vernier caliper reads 41.2 mm
